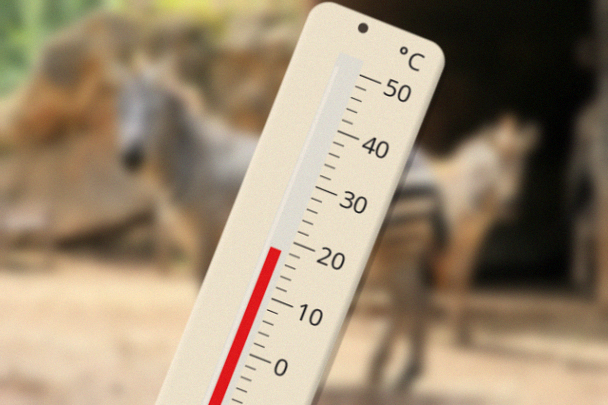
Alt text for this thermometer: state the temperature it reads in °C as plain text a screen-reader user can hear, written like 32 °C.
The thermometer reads 18 °C
